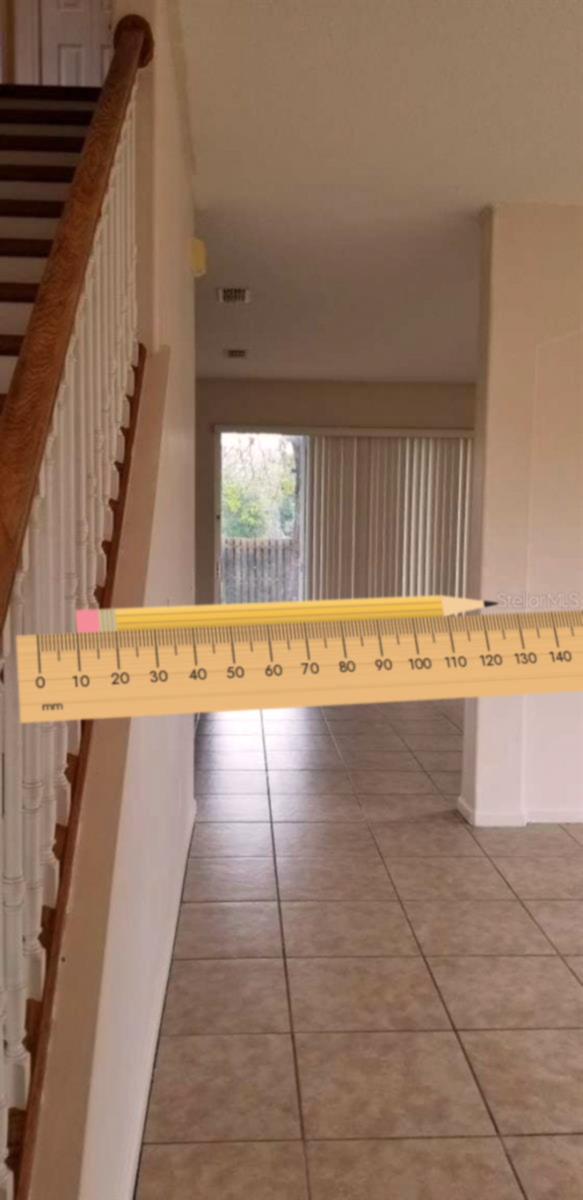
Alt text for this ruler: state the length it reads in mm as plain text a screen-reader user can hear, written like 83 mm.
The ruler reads 115 mm
